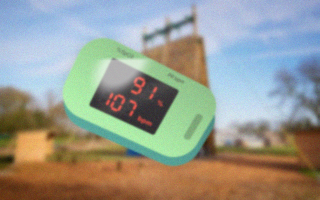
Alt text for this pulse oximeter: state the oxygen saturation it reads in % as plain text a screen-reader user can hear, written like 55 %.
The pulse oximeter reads 91 %
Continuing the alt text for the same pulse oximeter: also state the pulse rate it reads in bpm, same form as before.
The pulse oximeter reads 107 bpm
